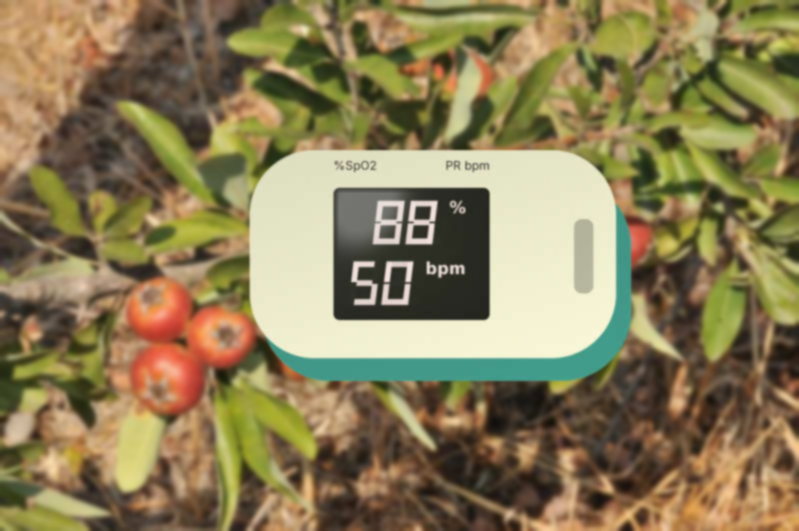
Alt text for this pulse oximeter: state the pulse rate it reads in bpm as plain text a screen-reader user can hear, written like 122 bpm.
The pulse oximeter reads 50 bpm
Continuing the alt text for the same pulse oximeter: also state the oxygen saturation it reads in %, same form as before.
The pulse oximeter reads 88 %
